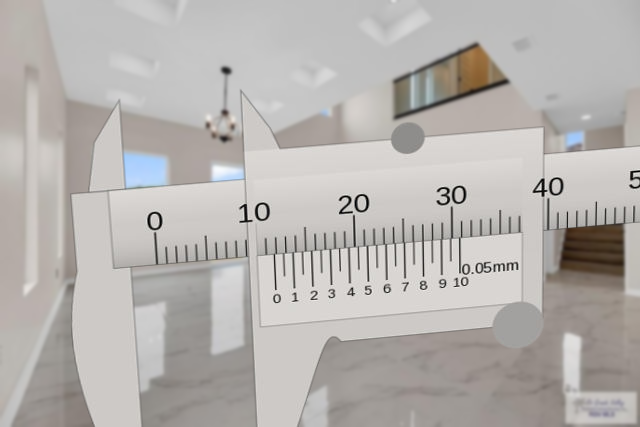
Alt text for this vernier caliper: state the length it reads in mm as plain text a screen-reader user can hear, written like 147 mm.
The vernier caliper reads 11.8 mm
